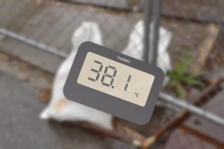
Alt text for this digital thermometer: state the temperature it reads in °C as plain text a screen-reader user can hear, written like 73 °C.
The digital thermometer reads 38.1 °C
